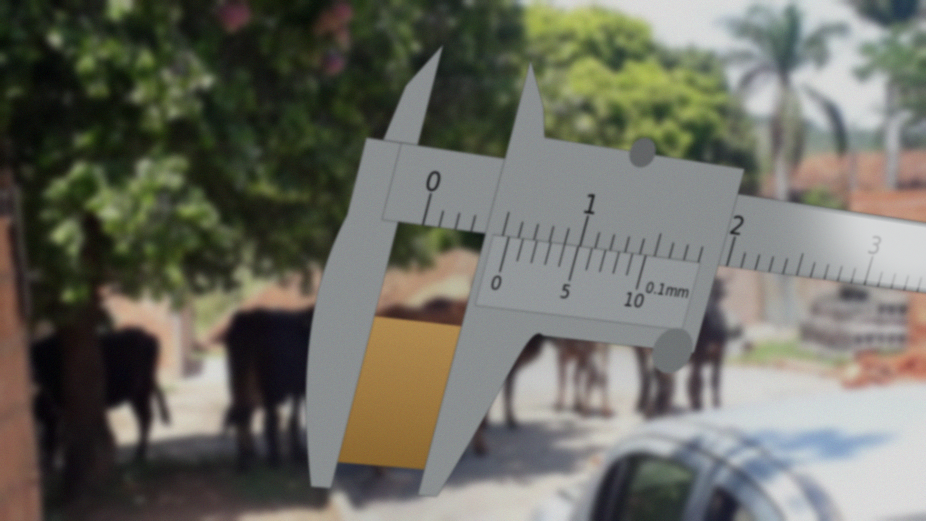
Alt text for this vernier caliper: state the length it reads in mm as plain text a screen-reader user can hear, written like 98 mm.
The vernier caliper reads 5.4 mm
